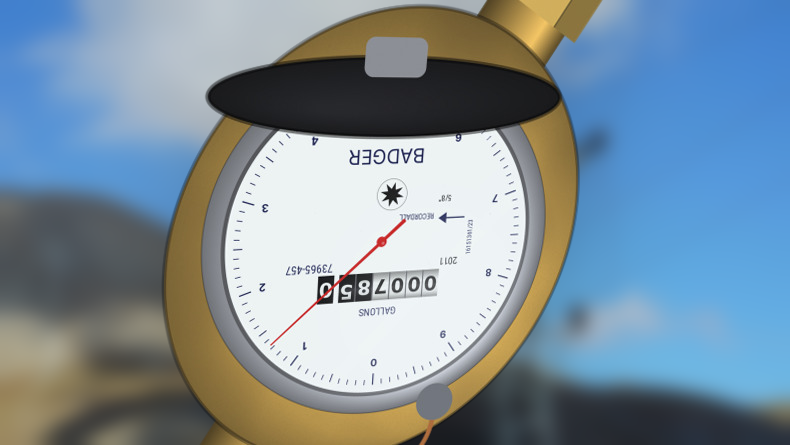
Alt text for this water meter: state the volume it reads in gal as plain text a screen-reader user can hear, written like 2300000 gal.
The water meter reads 7851.3 gal
